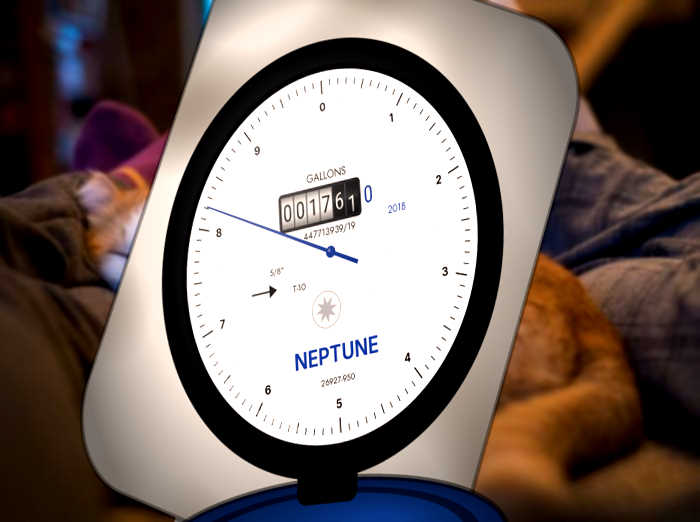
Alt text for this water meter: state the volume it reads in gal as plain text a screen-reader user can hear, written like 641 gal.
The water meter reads 17608.2 gal
